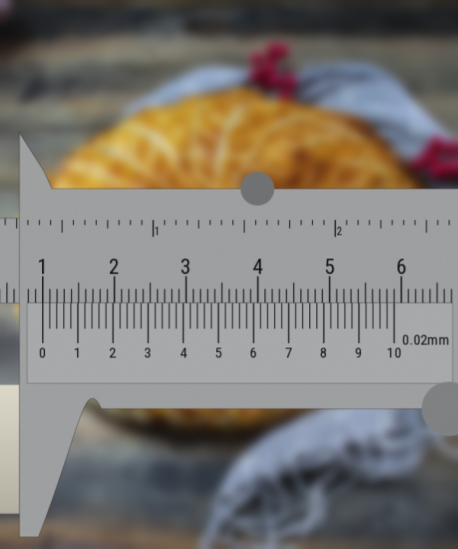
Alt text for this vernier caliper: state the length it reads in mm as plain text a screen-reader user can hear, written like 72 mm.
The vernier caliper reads 10.0 mm
